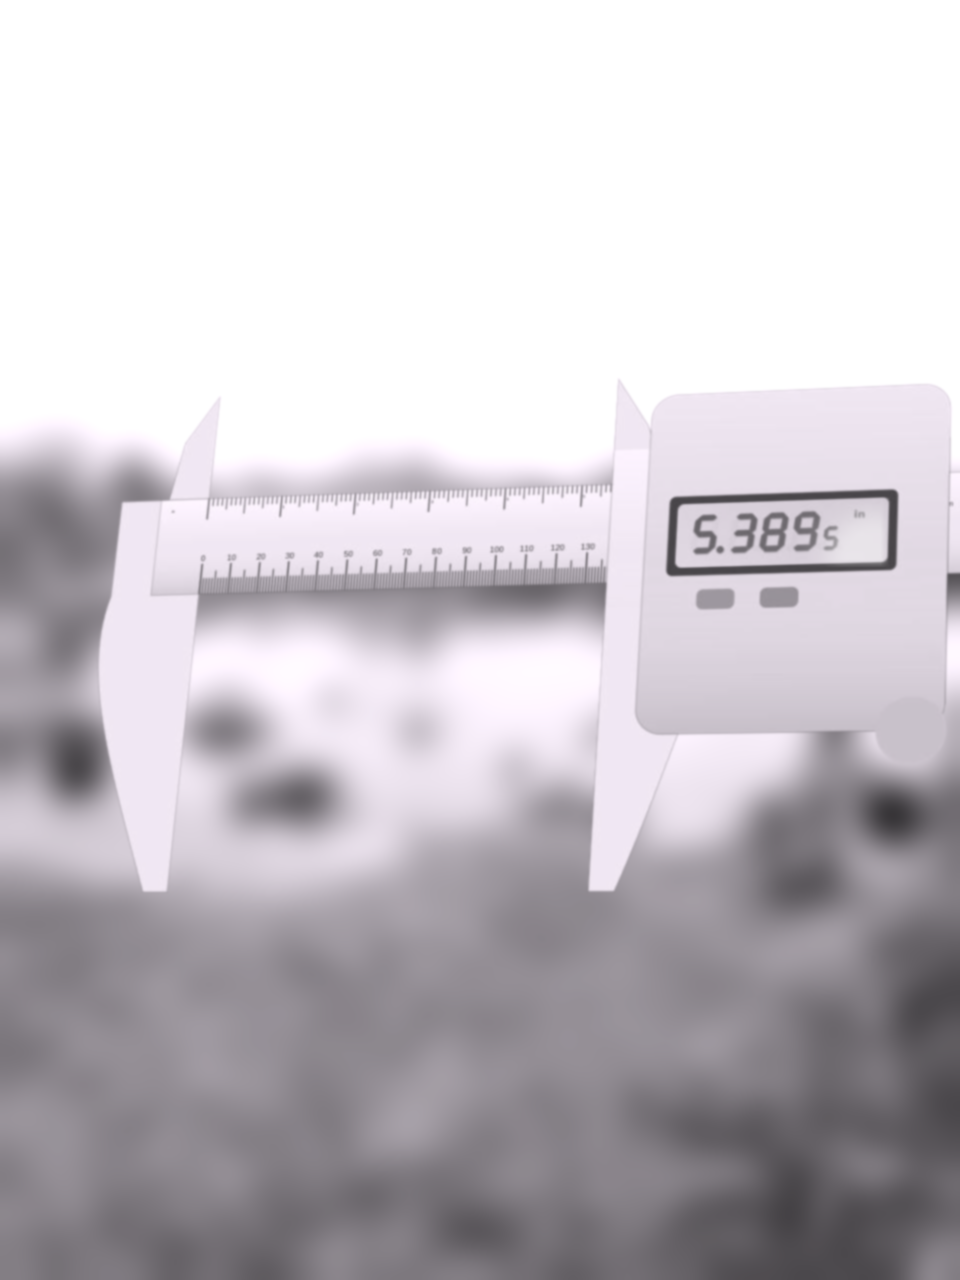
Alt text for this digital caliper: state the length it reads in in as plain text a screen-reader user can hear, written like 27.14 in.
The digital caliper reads 5.3895 in
